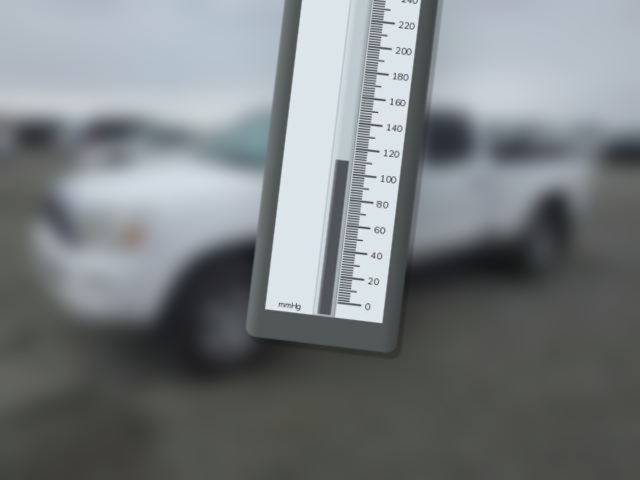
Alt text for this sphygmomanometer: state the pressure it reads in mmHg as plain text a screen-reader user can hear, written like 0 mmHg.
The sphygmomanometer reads 110 mmHg
